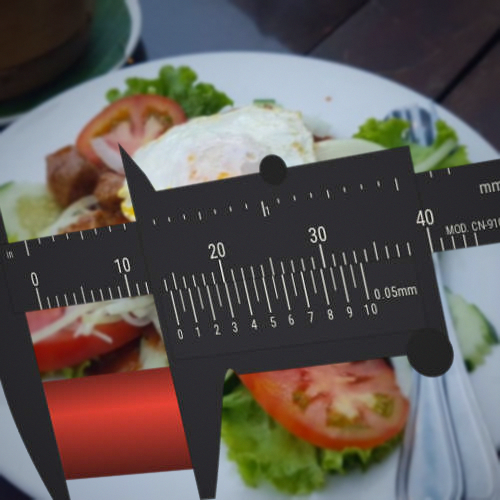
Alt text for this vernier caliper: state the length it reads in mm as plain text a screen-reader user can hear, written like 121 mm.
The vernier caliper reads 14.4 mm
